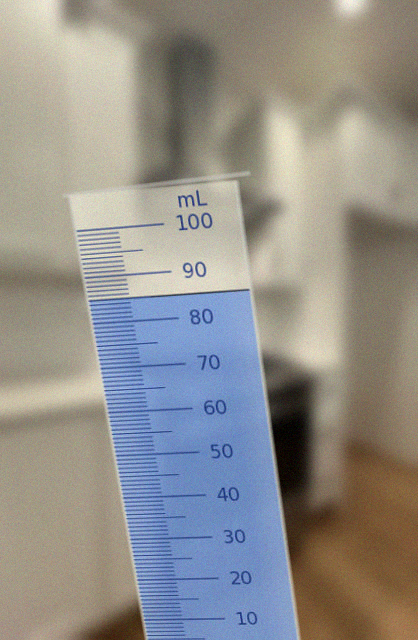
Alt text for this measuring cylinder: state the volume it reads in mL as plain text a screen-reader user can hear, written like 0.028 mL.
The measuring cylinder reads 85 mL
